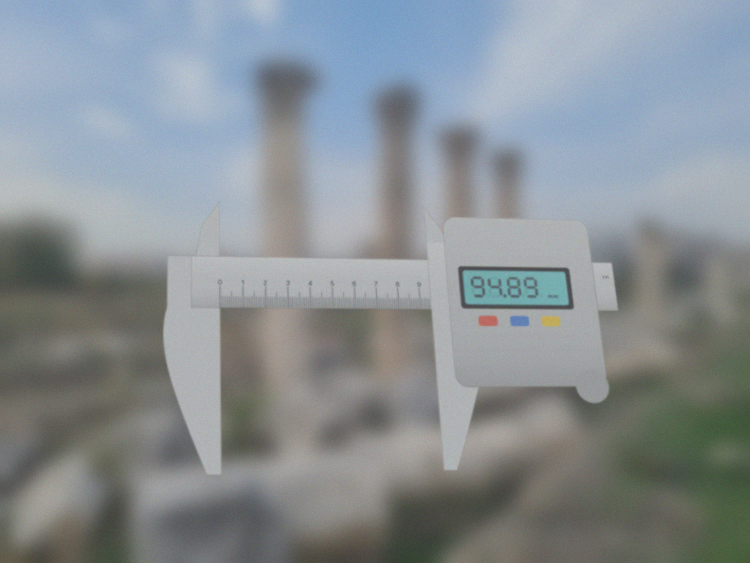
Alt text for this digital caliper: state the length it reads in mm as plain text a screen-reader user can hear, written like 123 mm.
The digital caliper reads 94.89 mm
